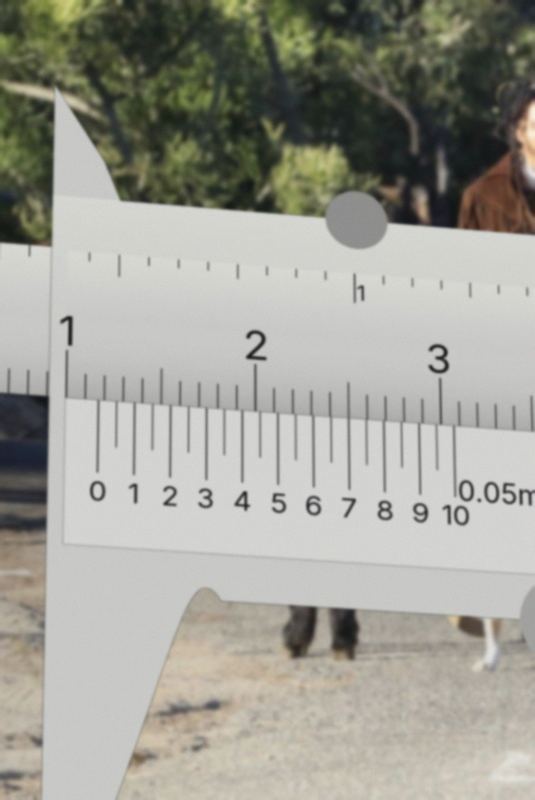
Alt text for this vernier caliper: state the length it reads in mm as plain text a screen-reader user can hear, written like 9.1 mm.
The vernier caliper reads 11.7 mm
